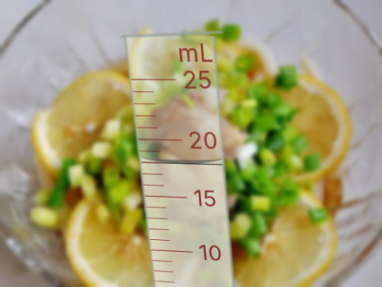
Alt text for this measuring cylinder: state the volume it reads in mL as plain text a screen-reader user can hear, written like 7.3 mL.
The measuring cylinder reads 18 mL
